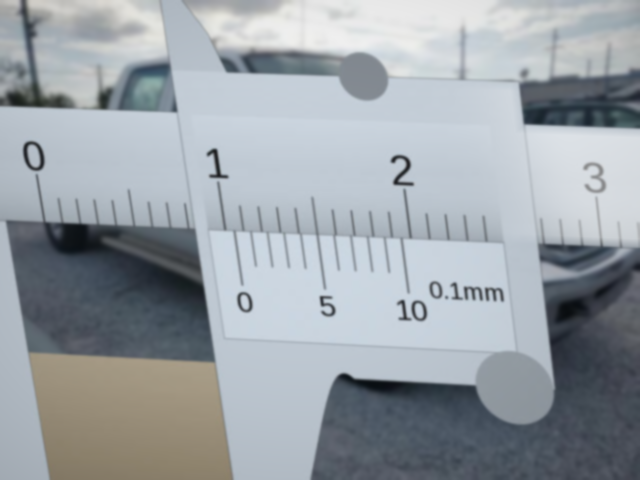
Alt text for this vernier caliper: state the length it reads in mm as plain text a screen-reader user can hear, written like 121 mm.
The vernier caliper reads 10.5 mm
